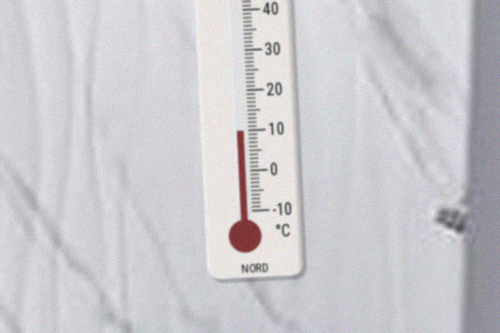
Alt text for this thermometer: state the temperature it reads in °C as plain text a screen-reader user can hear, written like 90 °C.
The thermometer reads 10 °C
